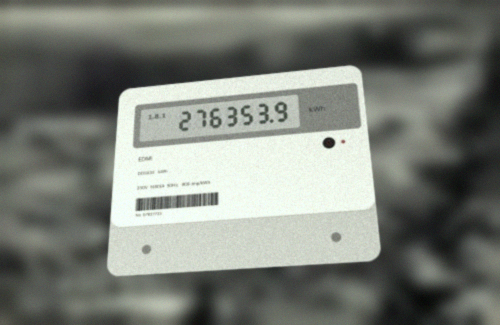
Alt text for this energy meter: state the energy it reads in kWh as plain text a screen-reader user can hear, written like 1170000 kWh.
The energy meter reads 276353.9 kWh
